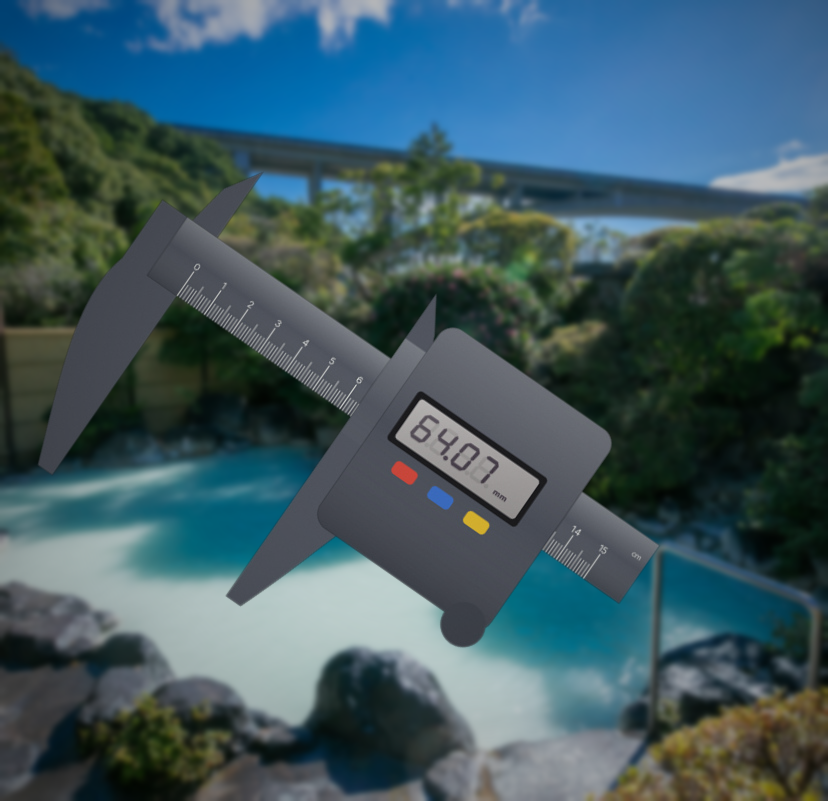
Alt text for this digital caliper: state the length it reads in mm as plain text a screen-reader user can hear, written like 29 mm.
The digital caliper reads 64.07 mm
